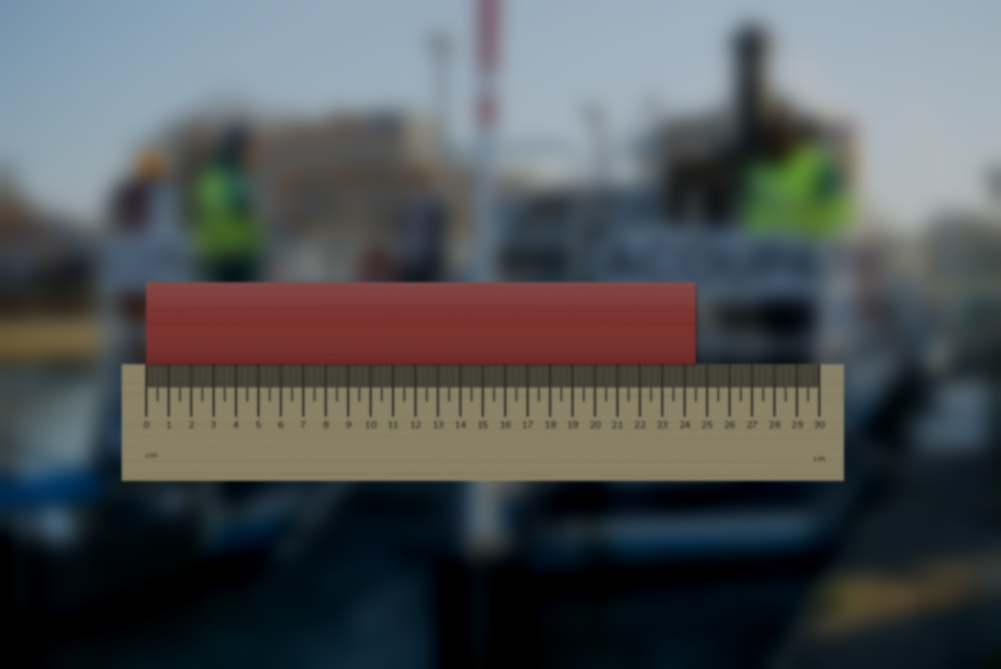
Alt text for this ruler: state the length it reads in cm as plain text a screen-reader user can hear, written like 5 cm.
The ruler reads 24.5 cm
